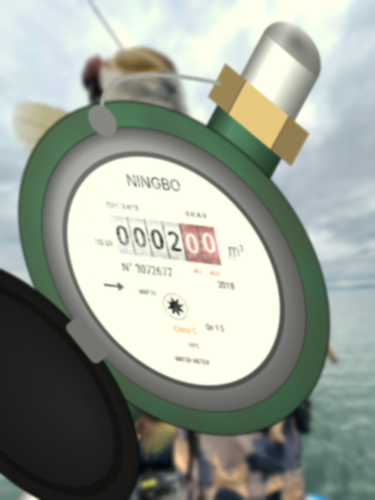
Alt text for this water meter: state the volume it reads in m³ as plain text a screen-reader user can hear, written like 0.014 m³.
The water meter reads 2.00 m³
